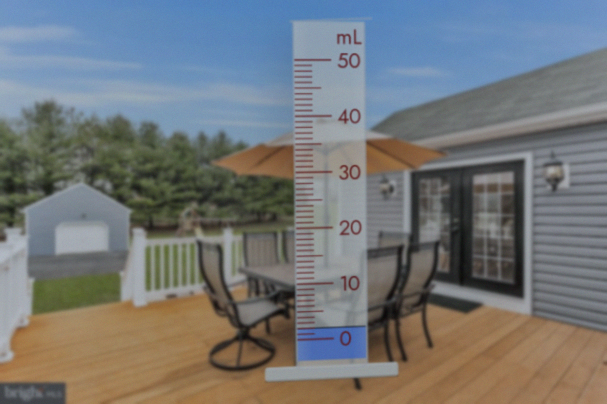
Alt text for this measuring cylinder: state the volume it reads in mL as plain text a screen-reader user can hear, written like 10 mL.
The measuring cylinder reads 2 mL
